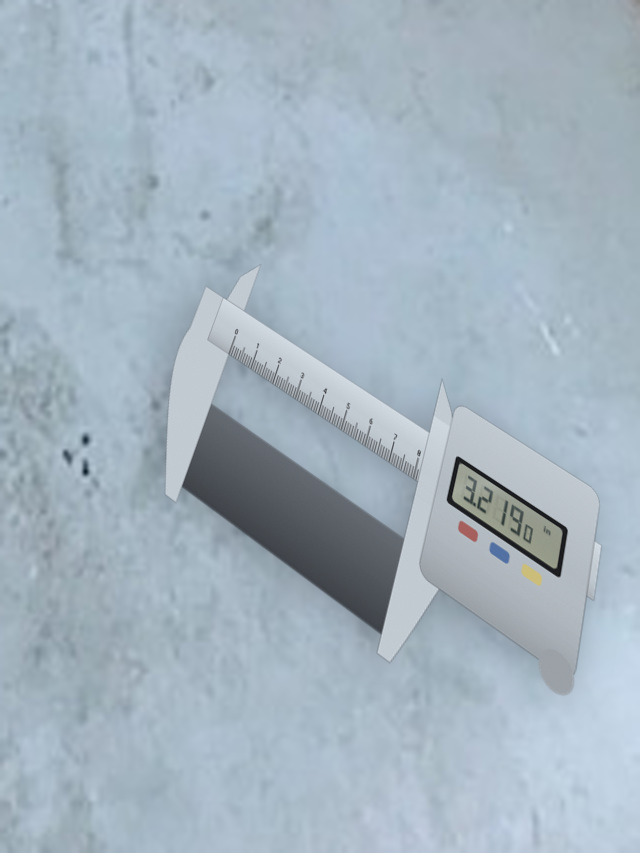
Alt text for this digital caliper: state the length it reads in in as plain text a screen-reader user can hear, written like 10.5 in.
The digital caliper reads 3.2190 in
